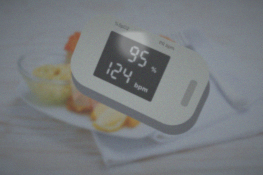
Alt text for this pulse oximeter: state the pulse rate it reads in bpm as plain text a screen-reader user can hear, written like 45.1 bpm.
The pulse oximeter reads 124 bpm
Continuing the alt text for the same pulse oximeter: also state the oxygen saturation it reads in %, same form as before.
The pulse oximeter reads 95 %
